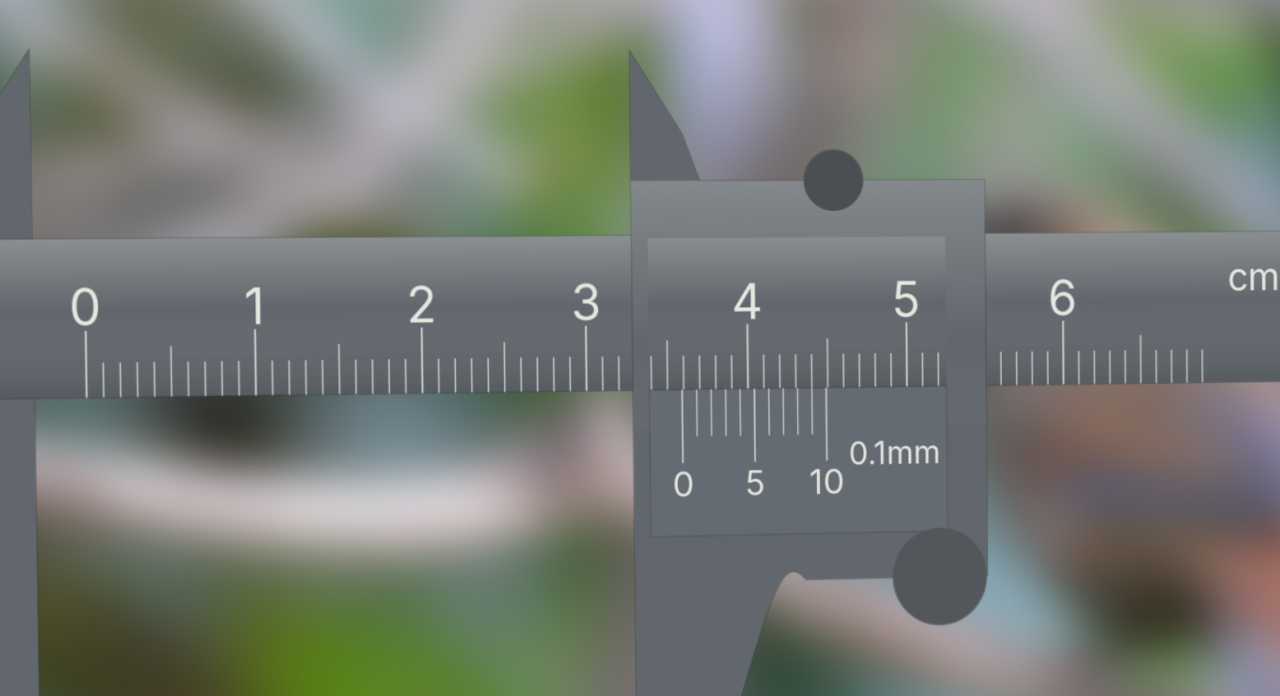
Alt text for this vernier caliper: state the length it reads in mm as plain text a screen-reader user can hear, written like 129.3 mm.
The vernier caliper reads 35.9 mm
